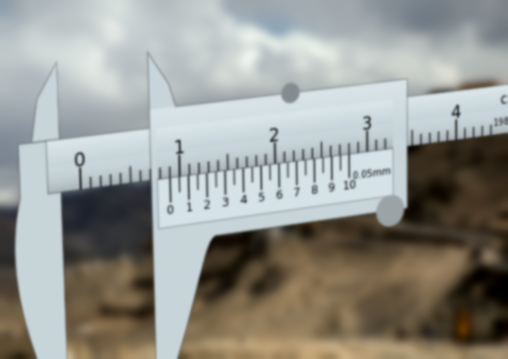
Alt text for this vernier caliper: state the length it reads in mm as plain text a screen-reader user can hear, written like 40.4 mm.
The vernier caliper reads 9.0 mm
